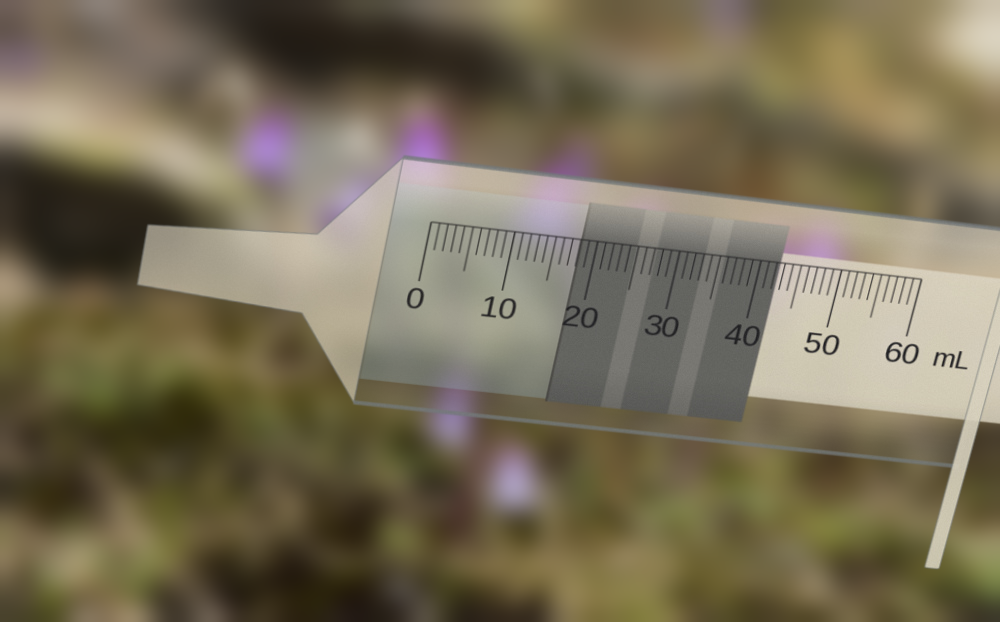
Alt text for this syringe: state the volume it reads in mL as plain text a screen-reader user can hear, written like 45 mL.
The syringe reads 18 mL
